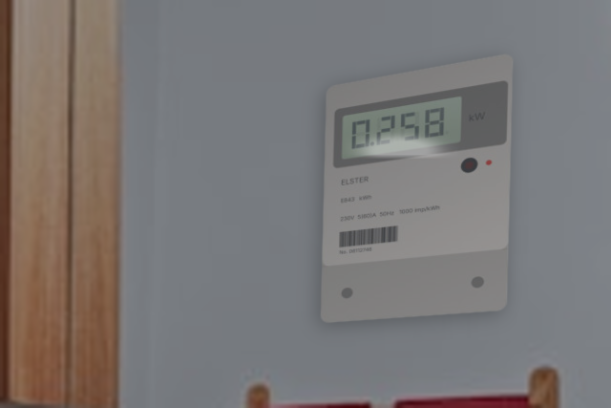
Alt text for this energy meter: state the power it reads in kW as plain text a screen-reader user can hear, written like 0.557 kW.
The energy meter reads 0.258 kW
